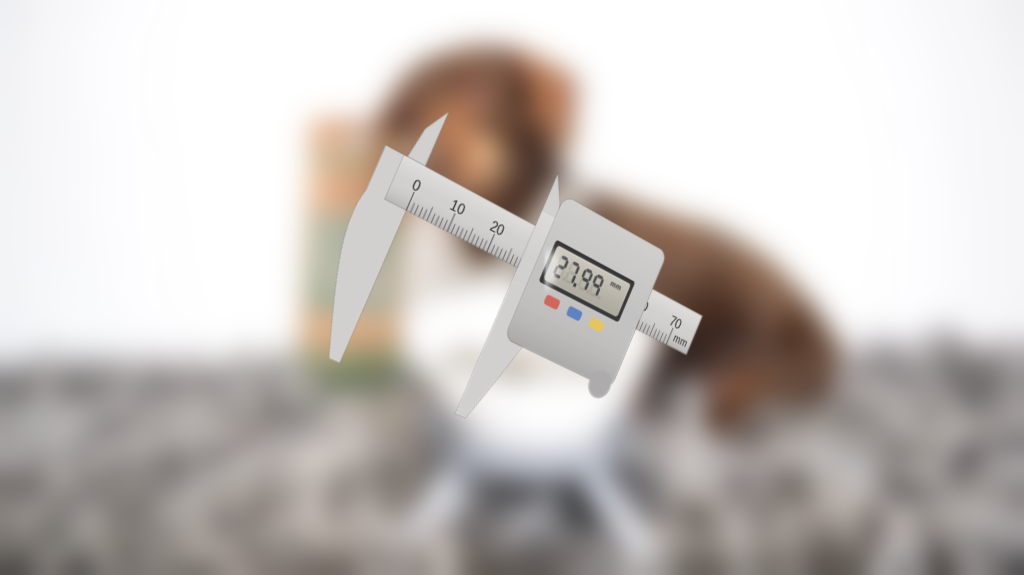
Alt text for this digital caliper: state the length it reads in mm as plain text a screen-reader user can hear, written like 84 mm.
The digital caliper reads 27.99 mm
